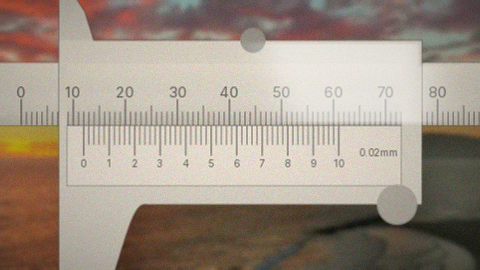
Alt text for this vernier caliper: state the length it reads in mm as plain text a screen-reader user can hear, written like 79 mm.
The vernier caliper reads 12.0 mm
